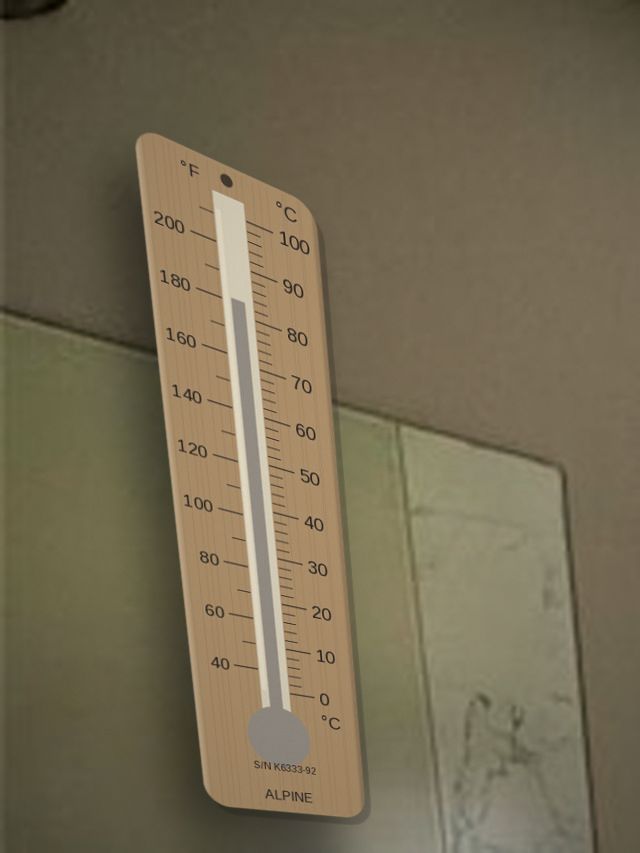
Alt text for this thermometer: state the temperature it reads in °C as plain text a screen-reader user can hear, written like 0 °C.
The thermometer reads 83 °C
